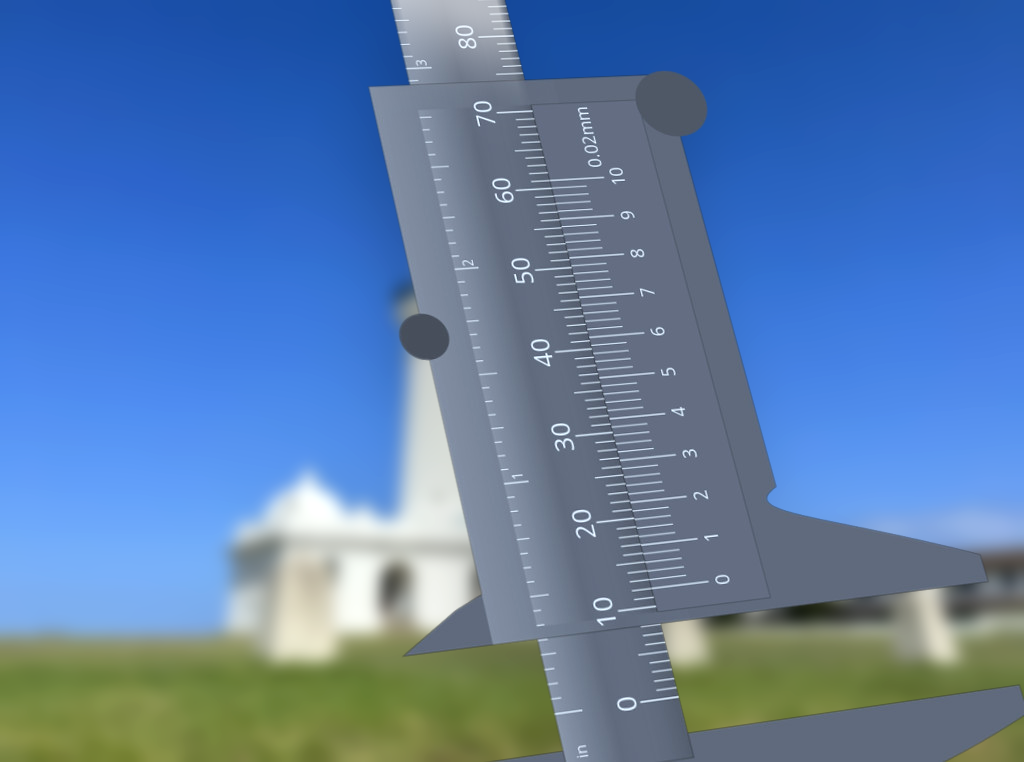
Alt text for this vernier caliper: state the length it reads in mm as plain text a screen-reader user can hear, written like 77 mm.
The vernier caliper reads 12.0 mm
